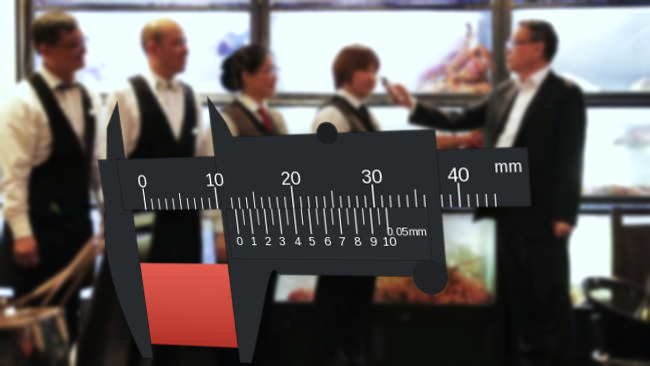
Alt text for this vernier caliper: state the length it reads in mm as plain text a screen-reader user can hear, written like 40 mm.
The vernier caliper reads 12.4 mm
